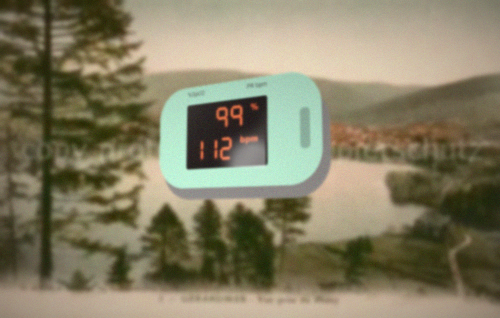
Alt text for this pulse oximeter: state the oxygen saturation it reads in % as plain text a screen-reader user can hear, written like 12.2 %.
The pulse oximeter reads 99 %
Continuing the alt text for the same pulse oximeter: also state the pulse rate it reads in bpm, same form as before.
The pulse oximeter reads 112 bpm
